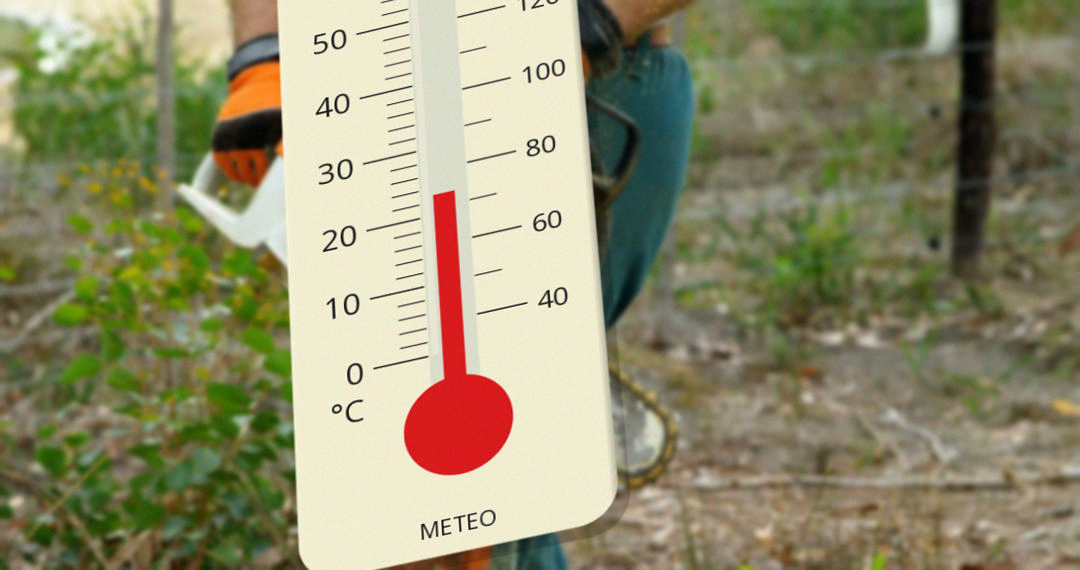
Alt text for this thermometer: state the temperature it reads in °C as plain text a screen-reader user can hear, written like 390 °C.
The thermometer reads 23 °C
